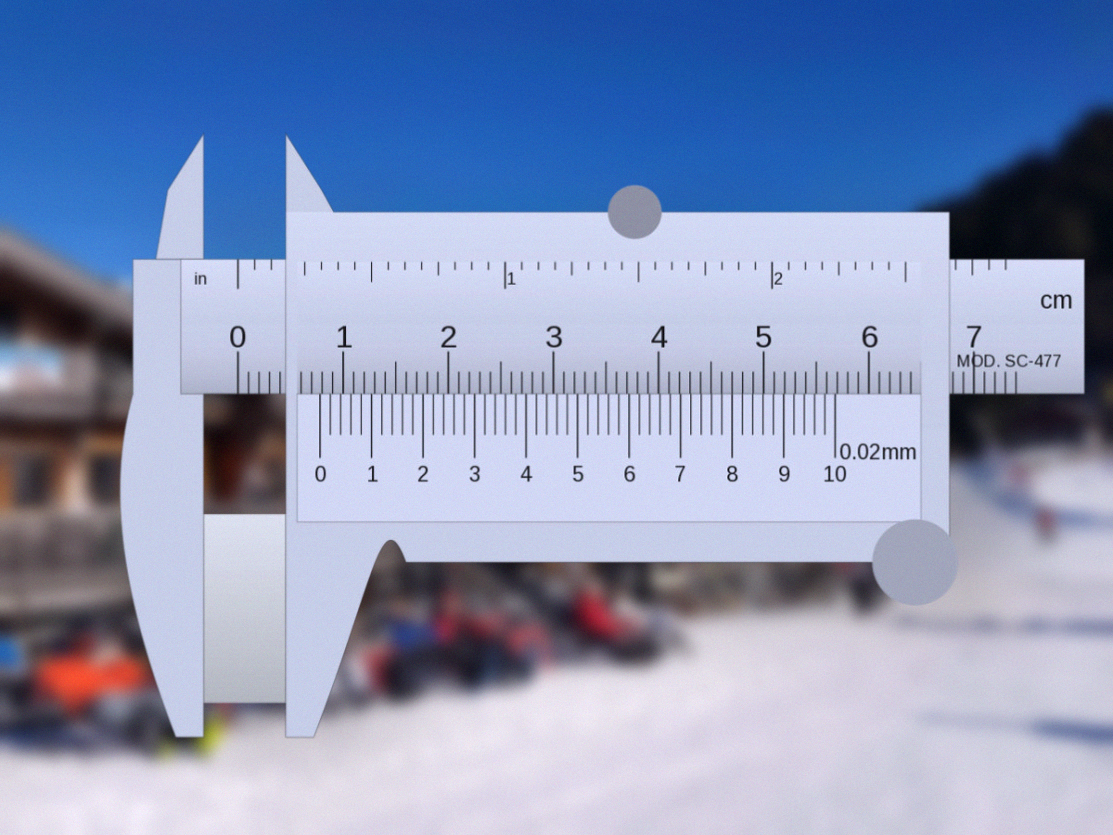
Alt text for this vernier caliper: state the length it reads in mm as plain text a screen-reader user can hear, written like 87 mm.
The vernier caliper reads 7.8 mm
